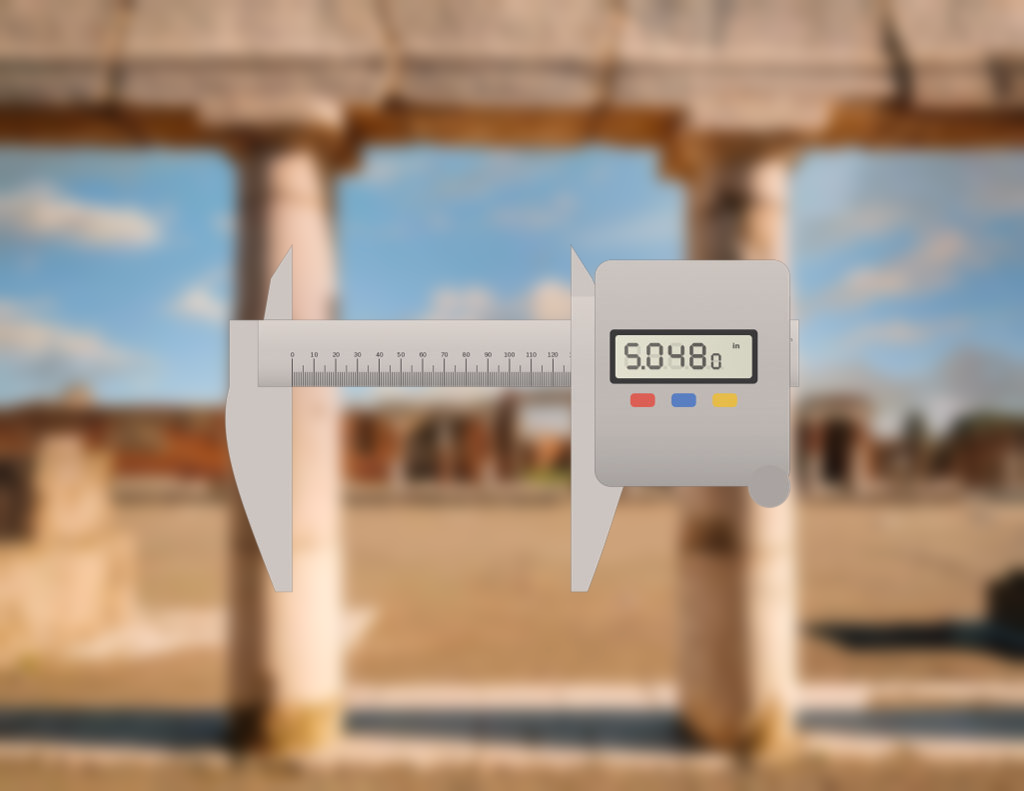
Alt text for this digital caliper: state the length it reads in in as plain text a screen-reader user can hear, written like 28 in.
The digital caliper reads 5.0480 in
